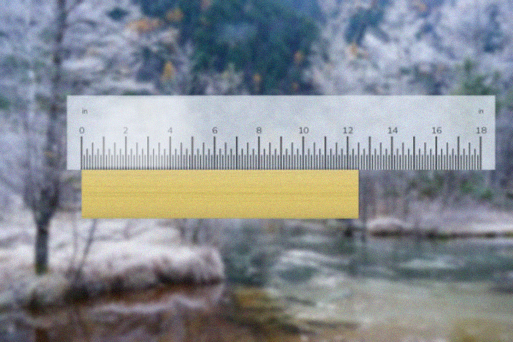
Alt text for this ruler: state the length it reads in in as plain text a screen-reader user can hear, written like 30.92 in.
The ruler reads 12.5 in
